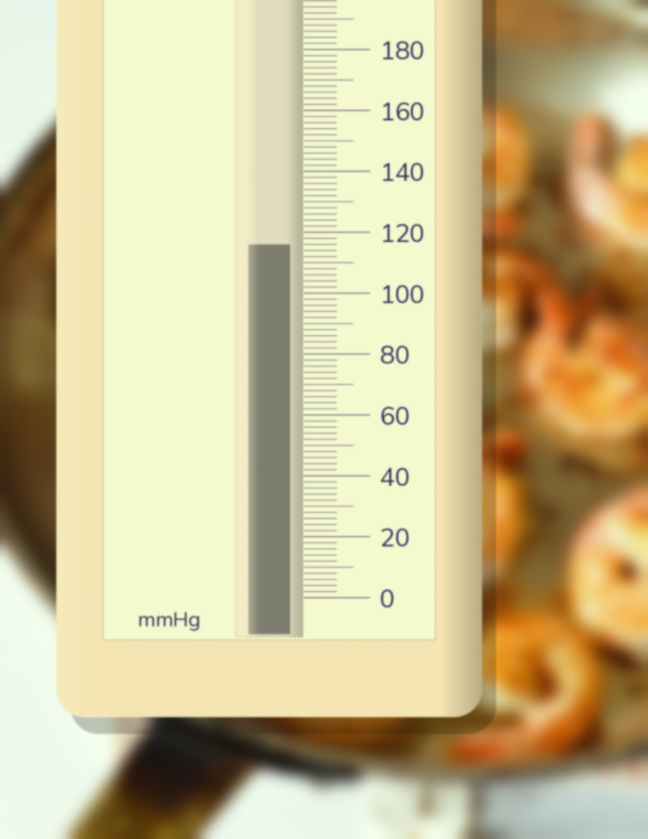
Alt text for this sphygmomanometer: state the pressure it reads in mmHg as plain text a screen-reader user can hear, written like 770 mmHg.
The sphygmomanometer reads 116 mmHg
